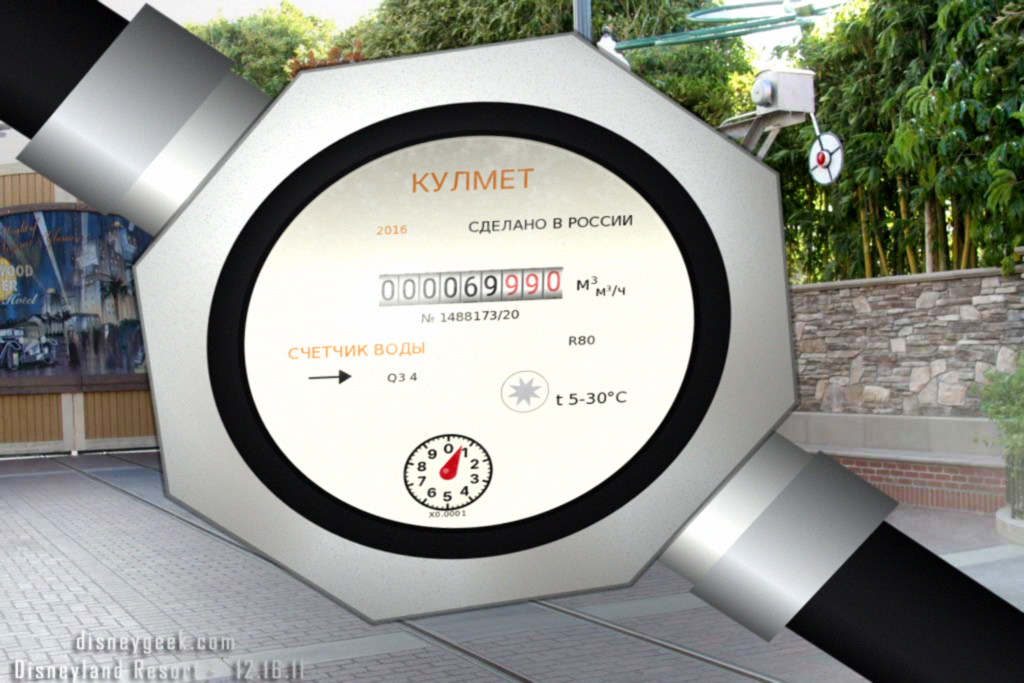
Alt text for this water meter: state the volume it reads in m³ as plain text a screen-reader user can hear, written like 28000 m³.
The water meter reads 69.9900 m³
